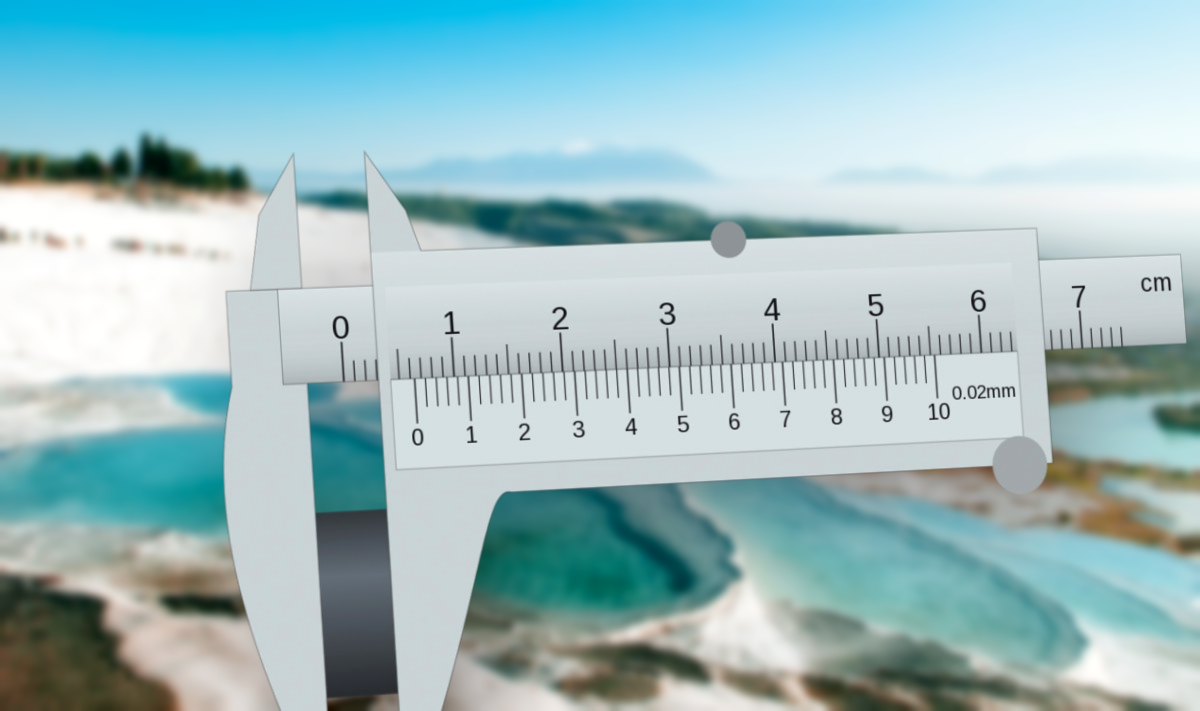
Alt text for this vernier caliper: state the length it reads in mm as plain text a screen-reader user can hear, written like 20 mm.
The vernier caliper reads 6.4 mm
